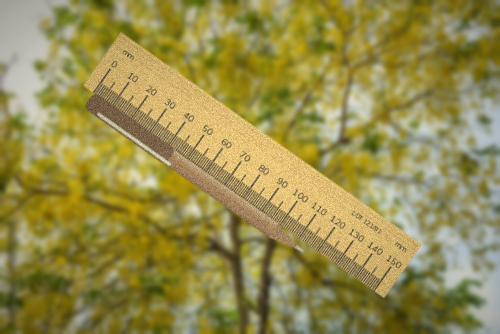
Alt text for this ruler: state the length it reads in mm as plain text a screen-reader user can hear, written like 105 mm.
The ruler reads 115 mm
